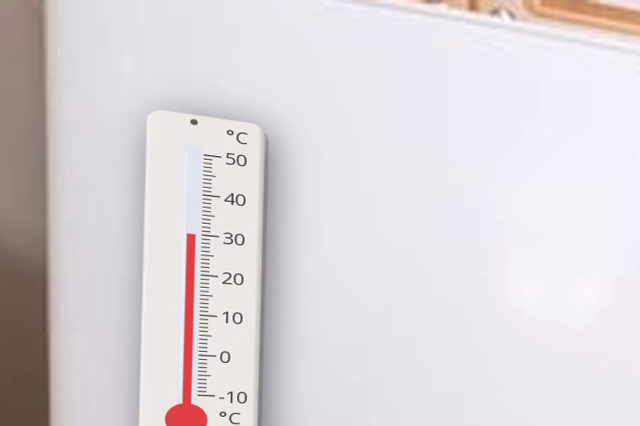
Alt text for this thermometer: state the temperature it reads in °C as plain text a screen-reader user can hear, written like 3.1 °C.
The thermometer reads 30 °C
